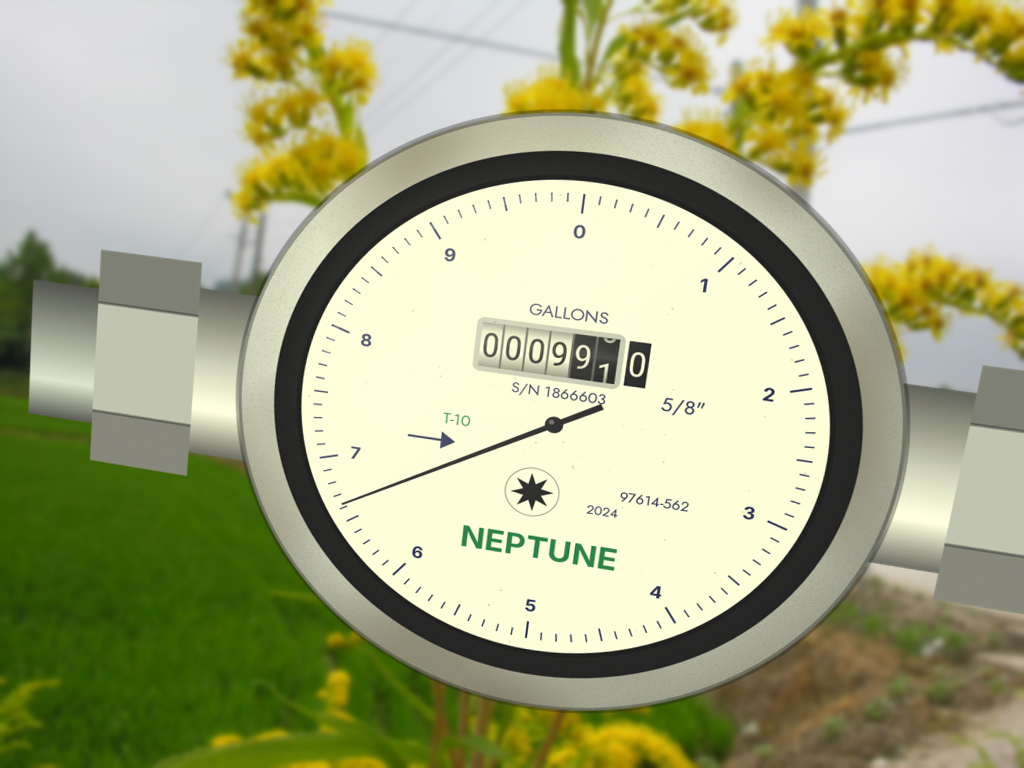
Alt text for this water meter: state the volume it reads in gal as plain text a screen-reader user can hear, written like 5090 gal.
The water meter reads 9906.6 gal
